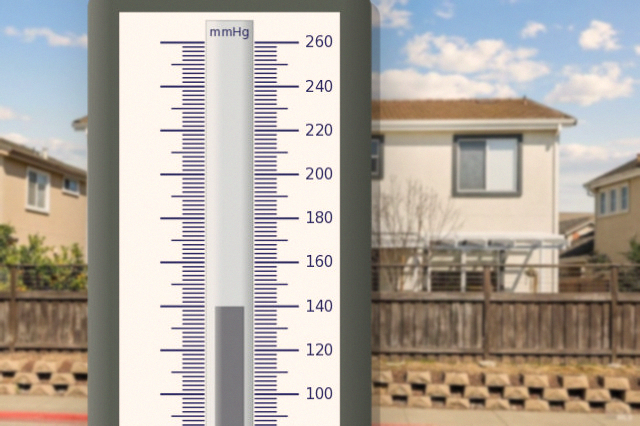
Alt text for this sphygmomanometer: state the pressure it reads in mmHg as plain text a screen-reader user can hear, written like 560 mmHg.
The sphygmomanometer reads 140 mmHg
